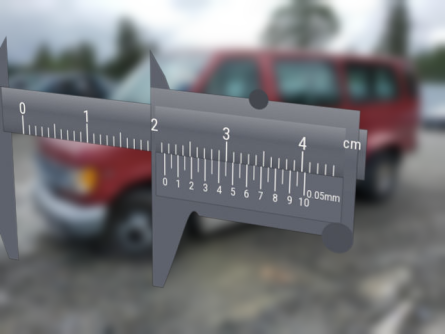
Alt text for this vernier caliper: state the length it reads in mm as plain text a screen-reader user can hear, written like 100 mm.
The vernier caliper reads 21.4 mm
